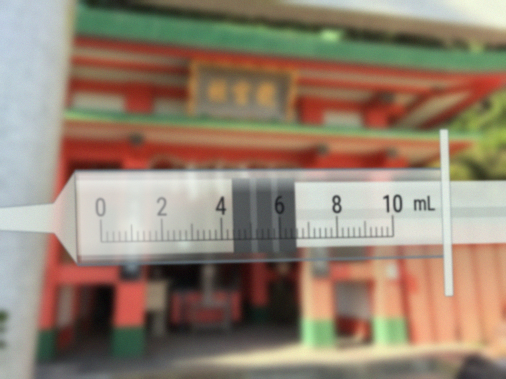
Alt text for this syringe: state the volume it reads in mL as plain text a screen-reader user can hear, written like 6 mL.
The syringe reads 4.4 mL
